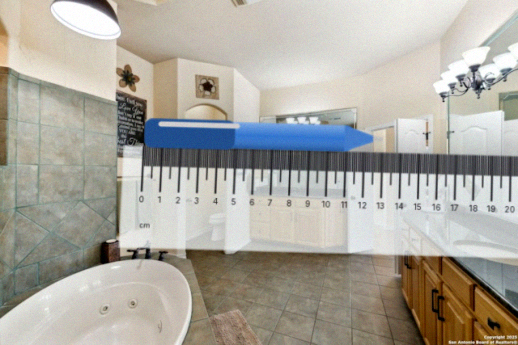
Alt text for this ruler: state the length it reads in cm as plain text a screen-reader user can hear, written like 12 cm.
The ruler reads 13 cm
